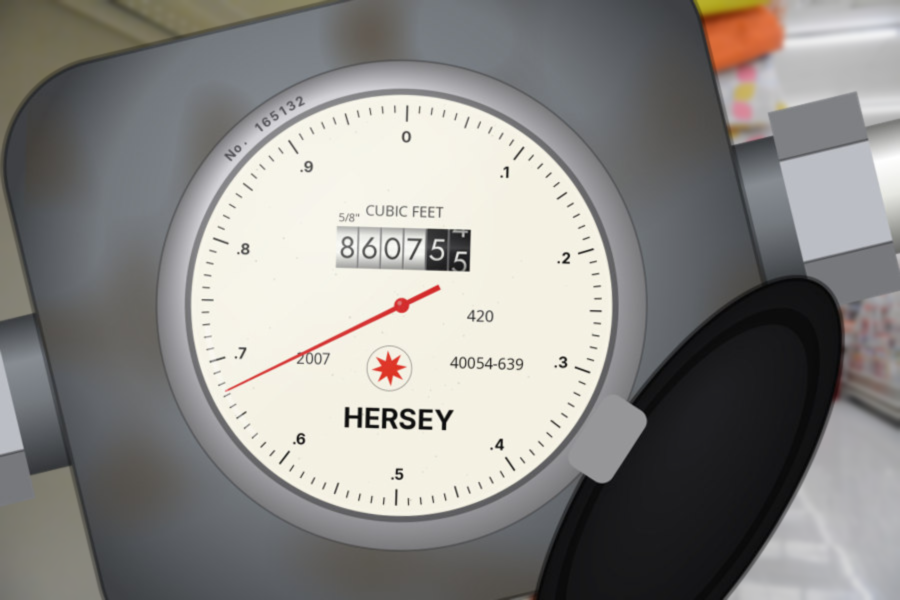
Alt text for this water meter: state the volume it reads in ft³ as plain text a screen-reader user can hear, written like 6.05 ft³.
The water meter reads 860754.67 ft³
